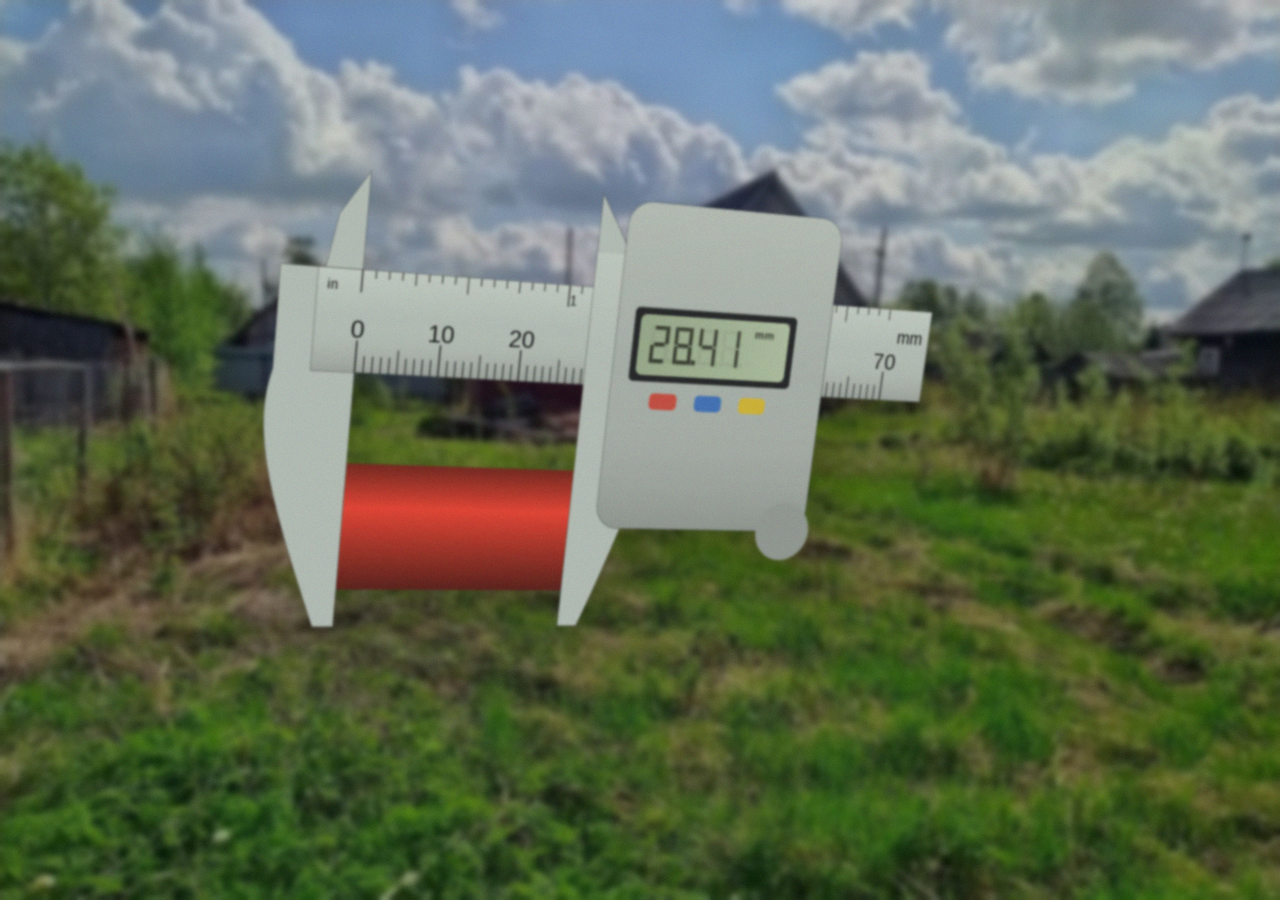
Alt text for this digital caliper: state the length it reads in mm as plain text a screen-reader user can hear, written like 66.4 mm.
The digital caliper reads 28.41 mm
